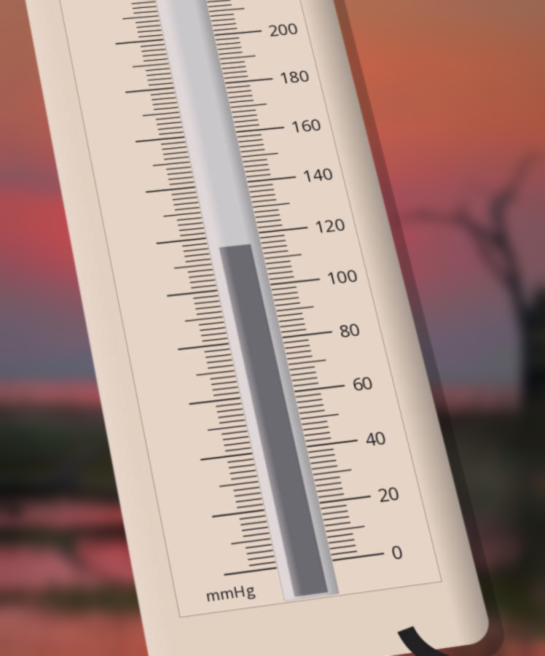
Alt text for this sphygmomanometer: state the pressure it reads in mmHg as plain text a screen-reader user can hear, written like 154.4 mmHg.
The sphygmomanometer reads 116 mmHg
